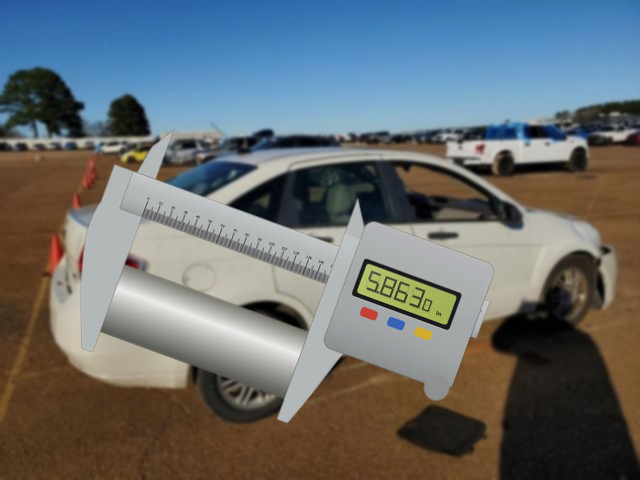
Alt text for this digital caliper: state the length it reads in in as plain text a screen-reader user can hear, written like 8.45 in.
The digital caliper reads 5.8630 in
